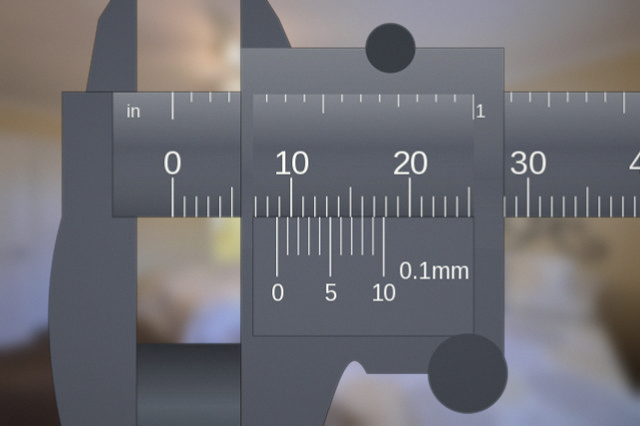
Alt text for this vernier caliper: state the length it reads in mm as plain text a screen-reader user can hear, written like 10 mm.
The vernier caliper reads 8.8 mm
